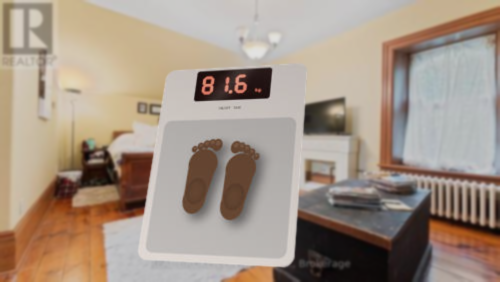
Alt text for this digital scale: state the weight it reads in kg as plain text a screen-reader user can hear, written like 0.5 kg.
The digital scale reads 81.6 kg
